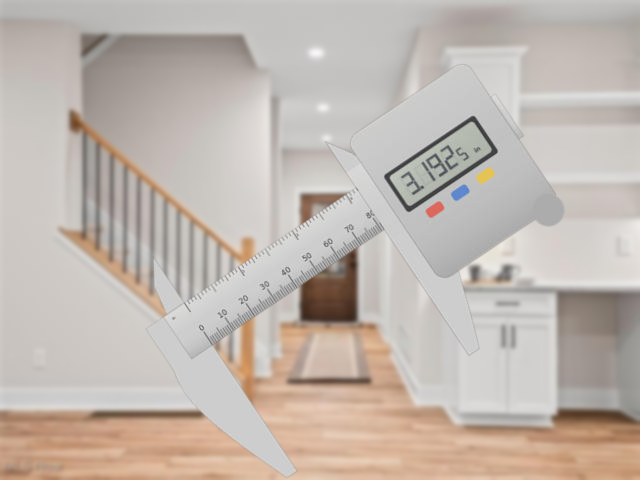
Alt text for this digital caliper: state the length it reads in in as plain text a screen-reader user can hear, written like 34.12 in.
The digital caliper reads 3.1925 in
